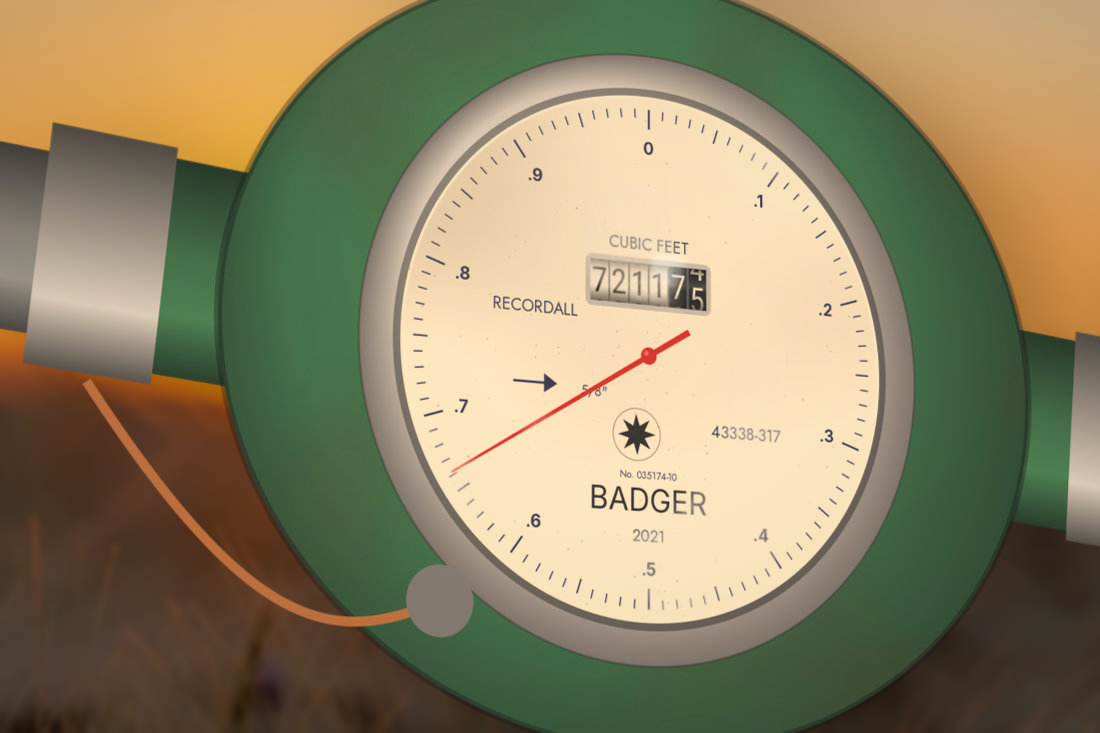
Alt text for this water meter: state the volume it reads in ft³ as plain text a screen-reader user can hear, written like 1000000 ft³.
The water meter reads 721174.66 ft³
